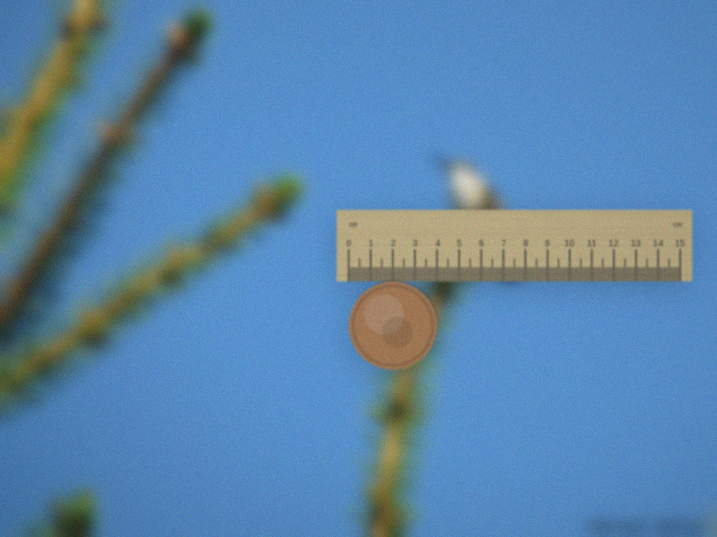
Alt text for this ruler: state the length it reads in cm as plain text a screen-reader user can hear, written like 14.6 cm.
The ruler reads 4 cm
